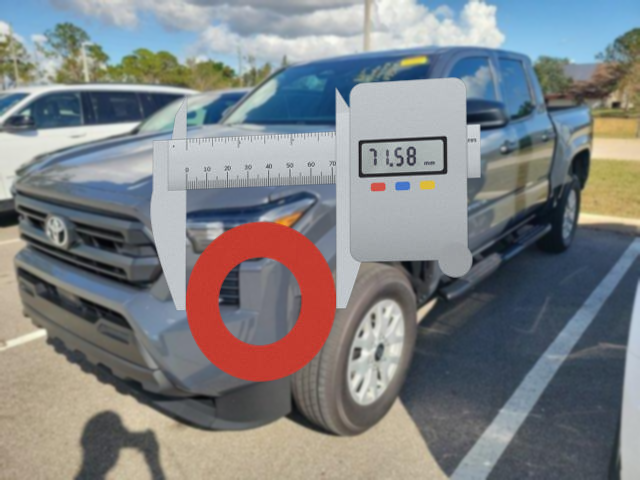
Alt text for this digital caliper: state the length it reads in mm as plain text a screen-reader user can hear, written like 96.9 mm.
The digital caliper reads 71.58 mm
